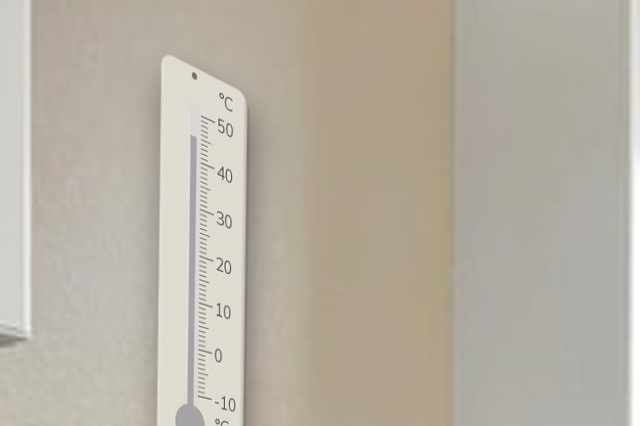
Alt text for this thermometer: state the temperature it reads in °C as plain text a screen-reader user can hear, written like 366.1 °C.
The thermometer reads 45 °C
